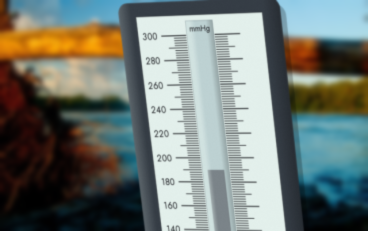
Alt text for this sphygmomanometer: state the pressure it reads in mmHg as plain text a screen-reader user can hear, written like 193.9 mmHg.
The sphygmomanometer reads 190 mmHg
